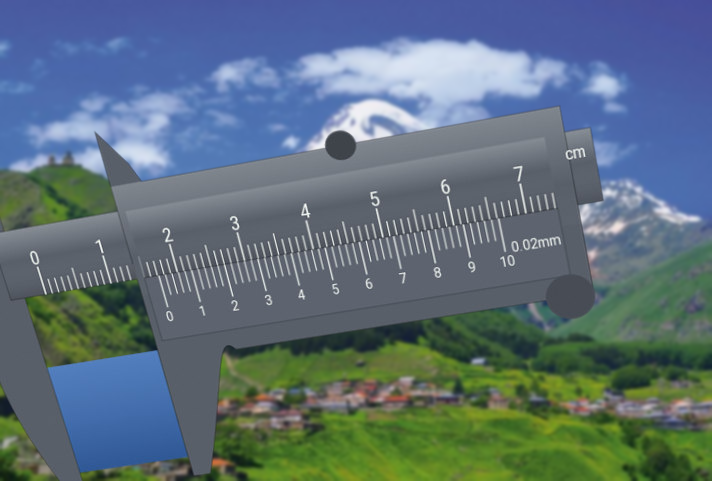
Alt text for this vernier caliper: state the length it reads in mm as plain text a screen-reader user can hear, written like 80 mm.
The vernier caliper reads 17.2 mm
